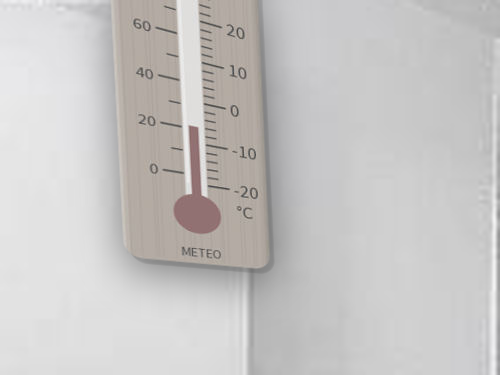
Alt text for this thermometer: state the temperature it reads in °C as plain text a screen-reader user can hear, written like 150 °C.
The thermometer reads -6 °C
